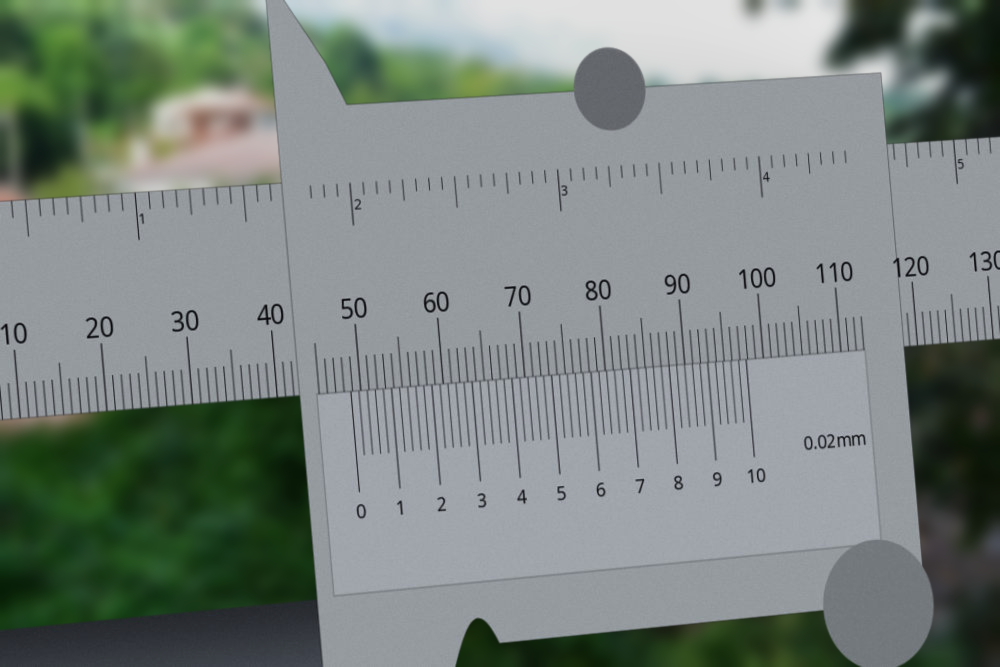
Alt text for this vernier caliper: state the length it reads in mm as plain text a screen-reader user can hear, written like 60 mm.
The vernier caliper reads 48.8 mm
